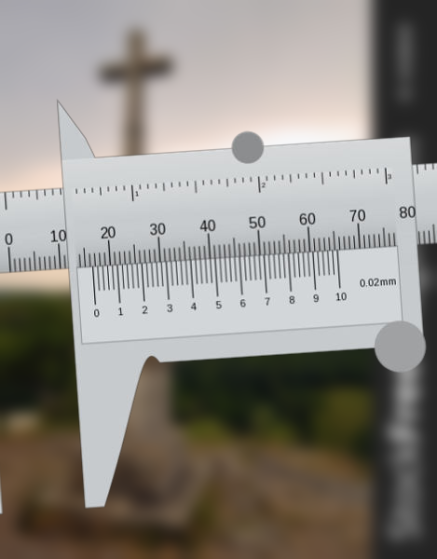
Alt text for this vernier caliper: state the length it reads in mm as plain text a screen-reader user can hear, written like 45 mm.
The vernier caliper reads 16.5 mm
